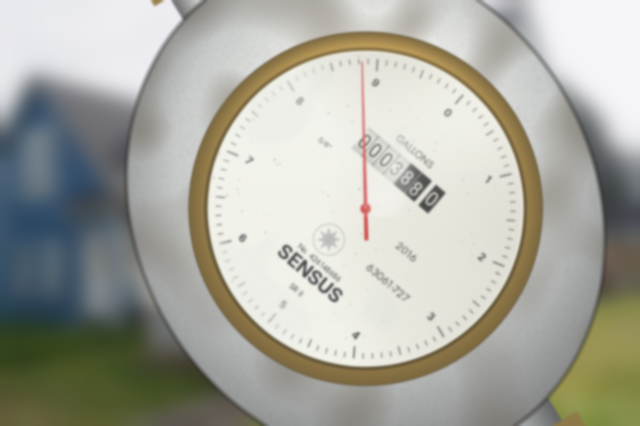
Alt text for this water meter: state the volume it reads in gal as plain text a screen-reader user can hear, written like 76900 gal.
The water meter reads 3878.8 gal
